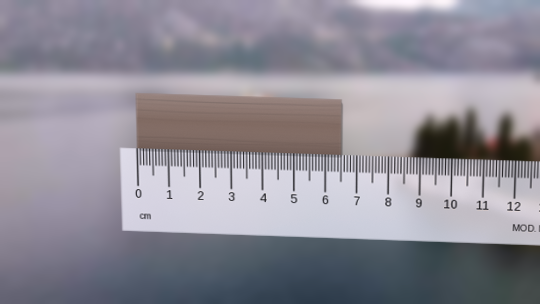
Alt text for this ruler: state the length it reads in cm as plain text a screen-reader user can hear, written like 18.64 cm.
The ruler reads 6.5 cm
